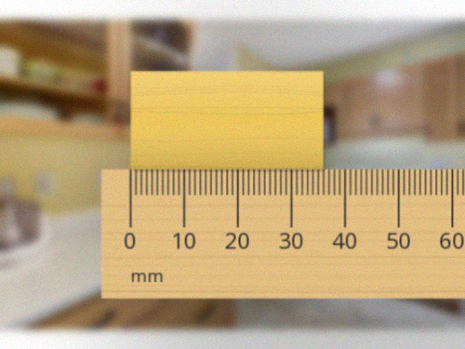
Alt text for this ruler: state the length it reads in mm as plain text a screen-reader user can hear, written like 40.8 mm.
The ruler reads 36 mm
